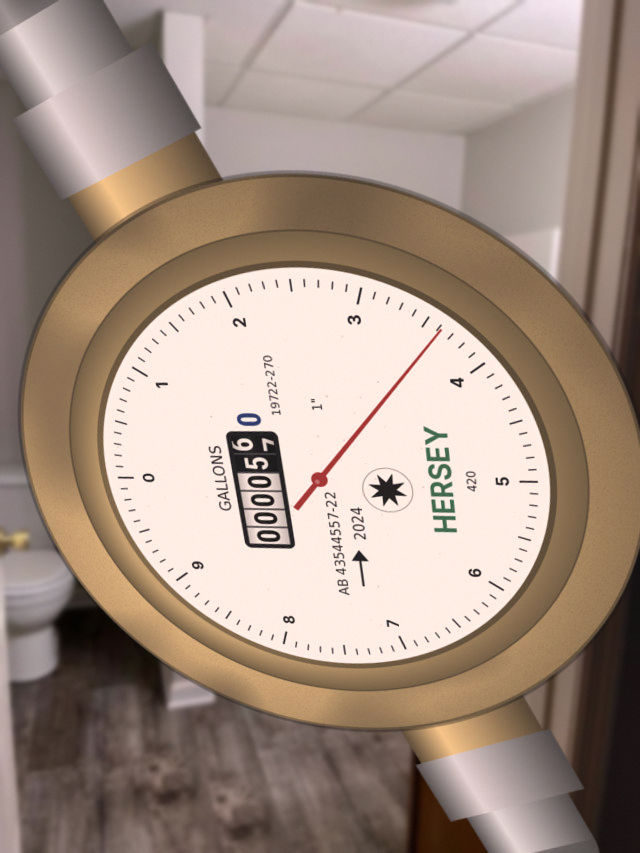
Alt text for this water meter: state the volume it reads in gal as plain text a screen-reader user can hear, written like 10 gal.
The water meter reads 563.6 gal
